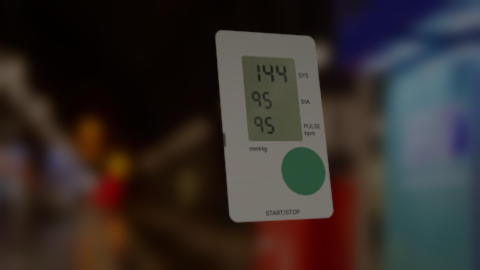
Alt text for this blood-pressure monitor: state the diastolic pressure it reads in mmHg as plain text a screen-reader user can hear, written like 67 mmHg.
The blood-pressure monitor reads 95 mmHg
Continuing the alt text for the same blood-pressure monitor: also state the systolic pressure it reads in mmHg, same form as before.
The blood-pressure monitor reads 144 mmHg
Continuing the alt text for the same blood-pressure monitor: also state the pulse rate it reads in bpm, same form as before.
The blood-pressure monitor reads 95 bpm
